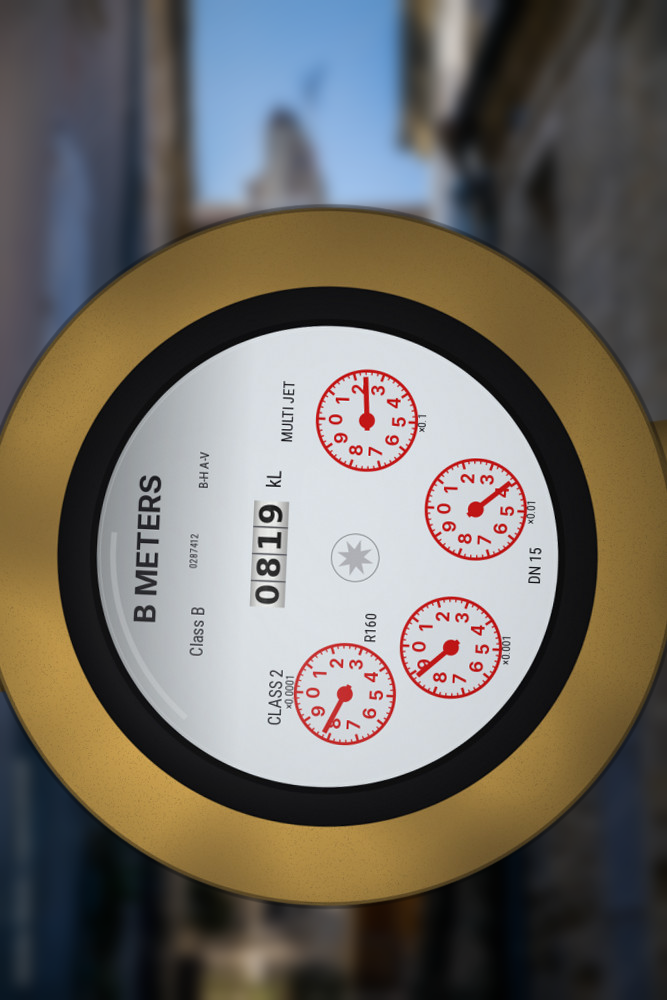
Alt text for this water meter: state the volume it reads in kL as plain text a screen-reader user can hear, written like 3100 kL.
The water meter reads 819.2388 kL
